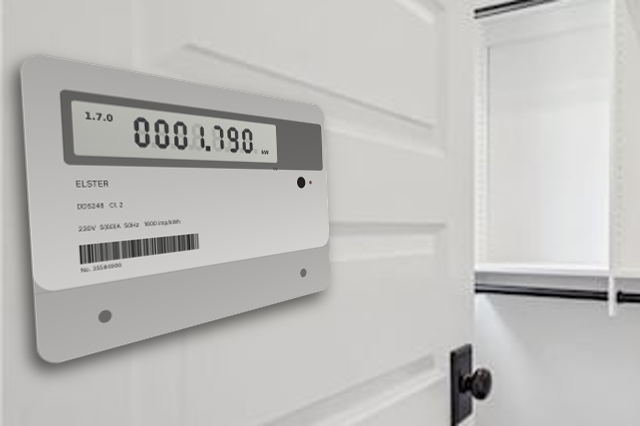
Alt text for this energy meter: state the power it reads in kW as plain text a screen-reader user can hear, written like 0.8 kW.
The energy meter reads 1.790 kW
